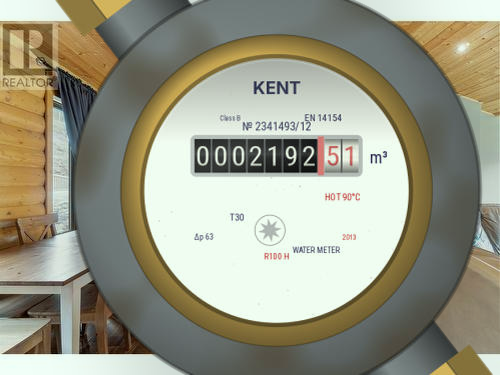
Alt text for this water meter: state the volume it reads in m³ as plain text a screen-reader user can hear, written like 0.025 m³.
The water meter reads 2192.51 m³
